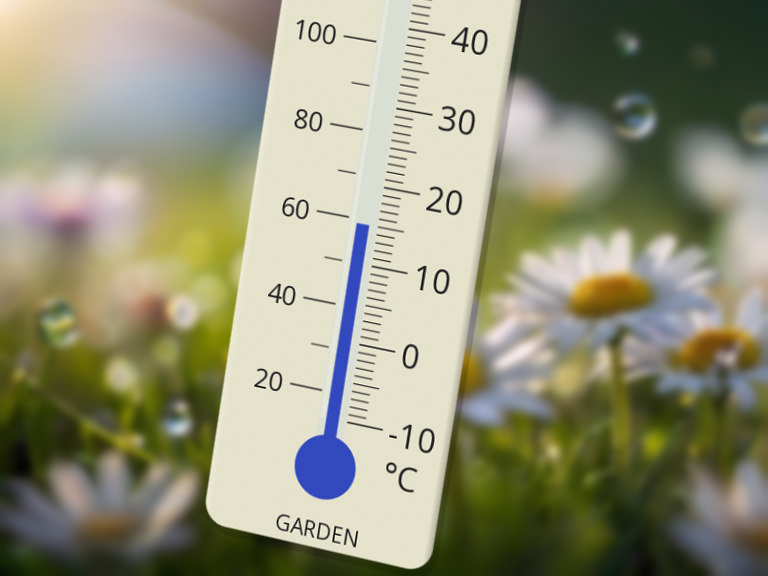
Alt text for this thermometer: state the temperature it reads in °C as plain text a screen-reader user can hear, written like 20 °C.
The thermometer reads 15 °C
